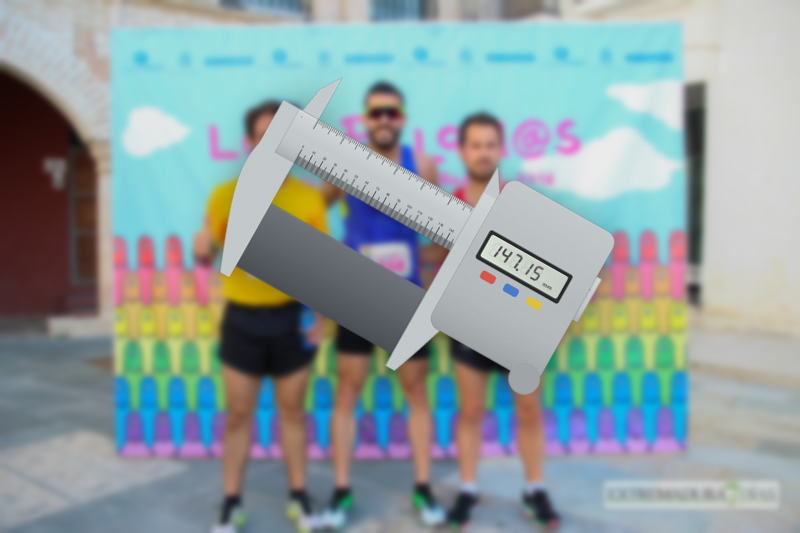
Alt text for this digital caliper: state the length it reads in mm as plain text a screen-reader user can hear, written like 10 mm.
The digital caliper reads 147.15 mm
